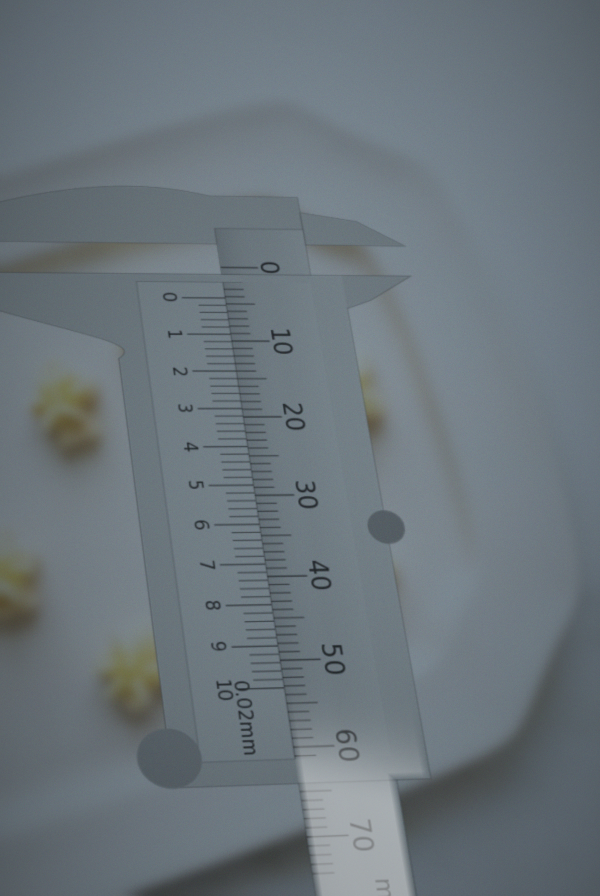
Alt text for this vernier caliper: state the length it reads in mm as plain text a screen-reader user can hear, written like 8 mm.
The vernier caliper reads 4.2 mm
